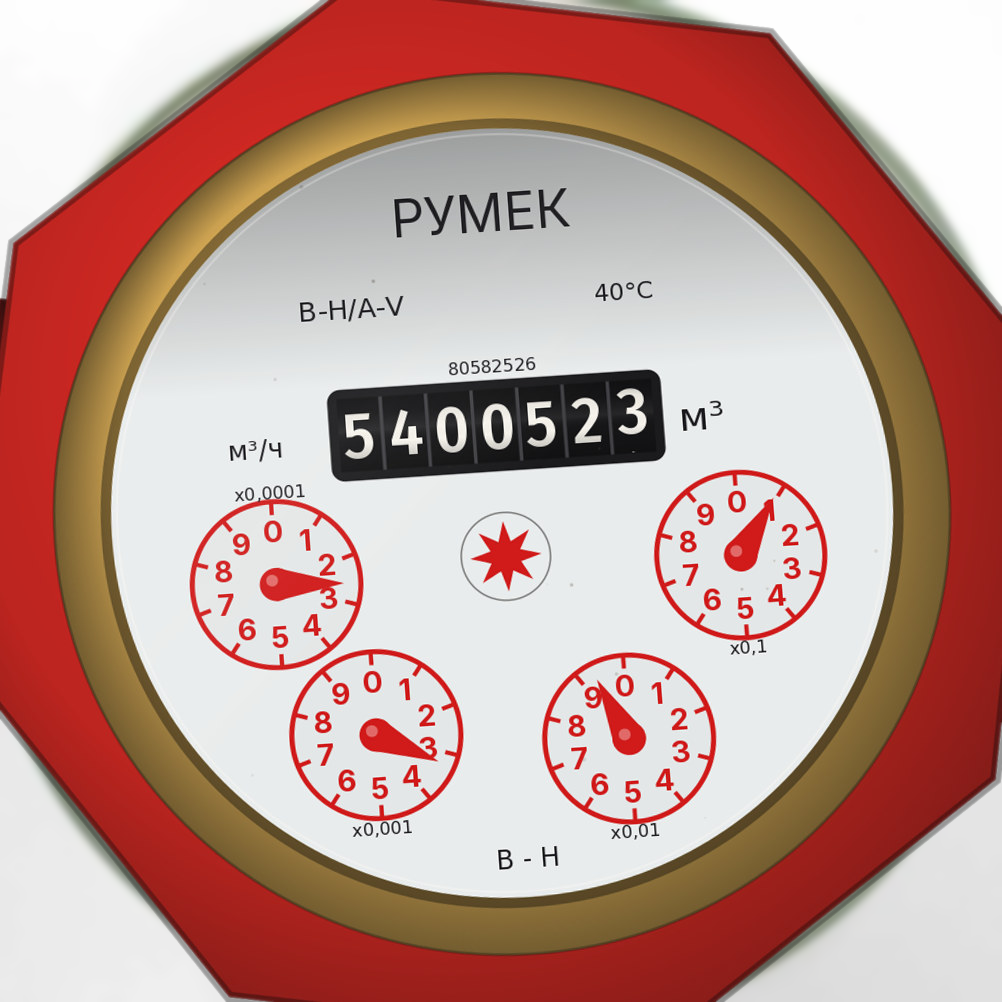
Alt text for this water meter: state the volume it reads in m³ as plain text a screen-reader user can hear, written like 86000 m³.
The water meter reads 5400523.0932 m³
